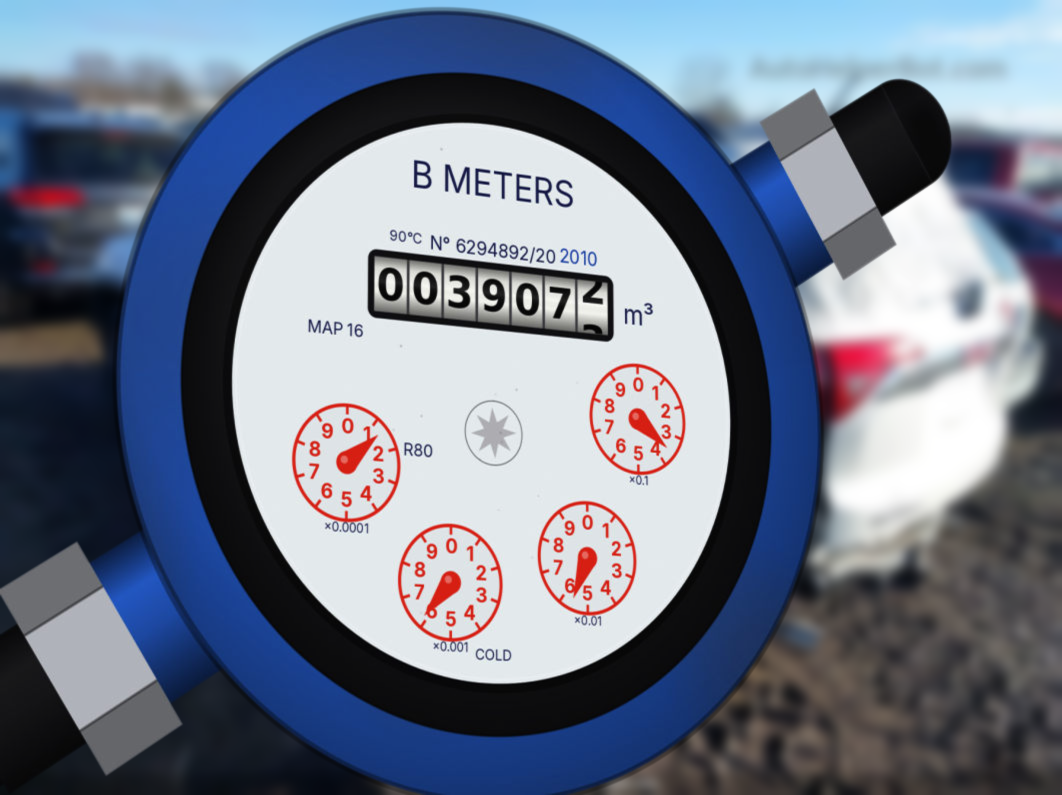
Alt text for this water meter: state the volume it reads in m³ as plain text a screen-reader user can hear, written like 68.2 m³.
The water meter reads 39072.3561 m³
